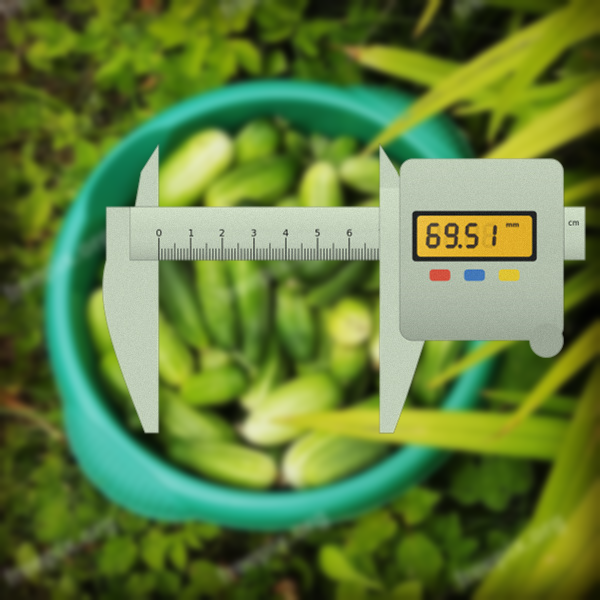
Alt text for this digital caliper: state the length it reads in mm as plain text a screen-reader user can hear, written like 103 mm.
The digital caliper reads 69.51 mm
